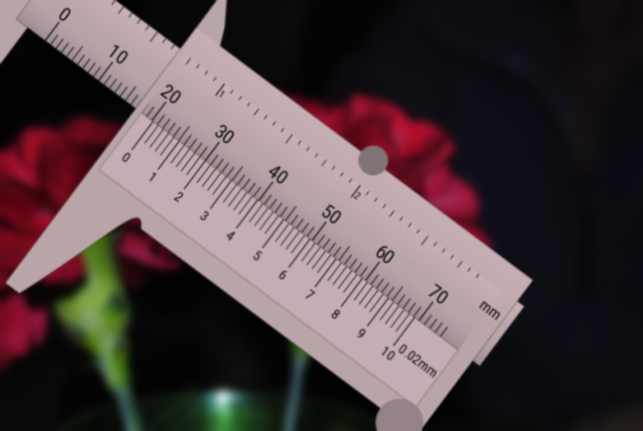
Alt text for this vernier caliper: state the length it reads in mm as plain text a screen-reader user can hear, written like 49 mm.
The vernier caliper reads 20.2 mm
